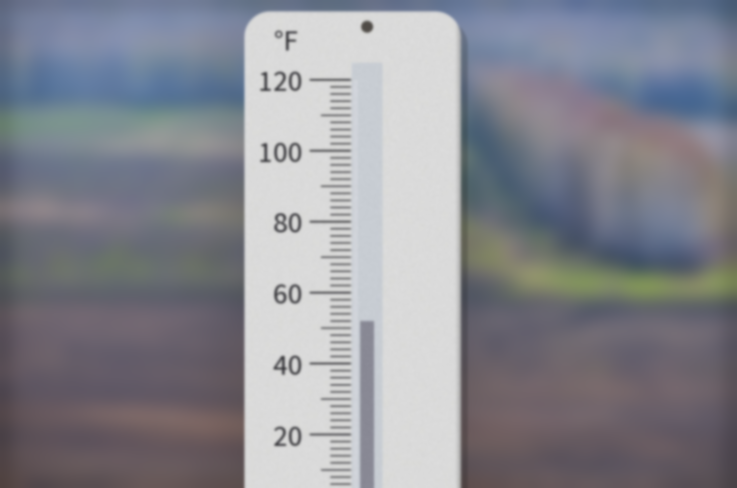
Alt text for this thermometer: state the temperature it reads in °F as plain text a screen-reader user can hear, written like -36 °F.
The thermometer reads 52 °F
